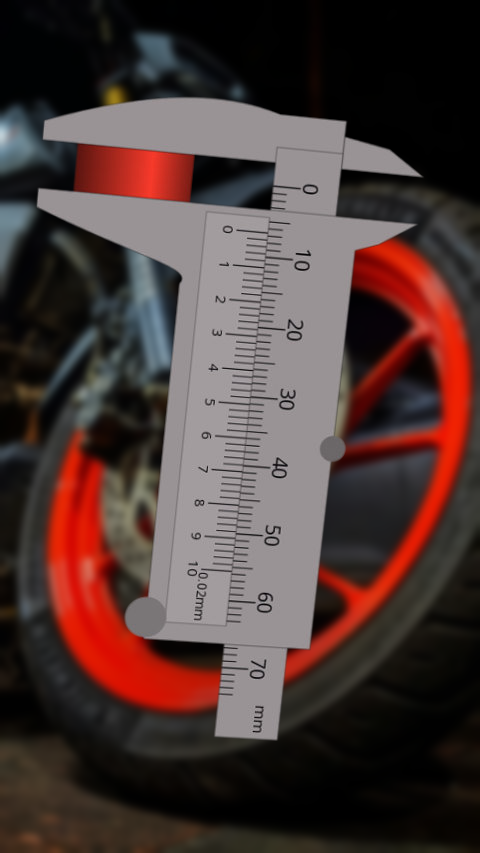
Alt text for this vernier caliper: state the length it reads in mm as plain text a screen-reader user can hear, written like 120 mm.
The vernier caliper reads 6.6 mm
